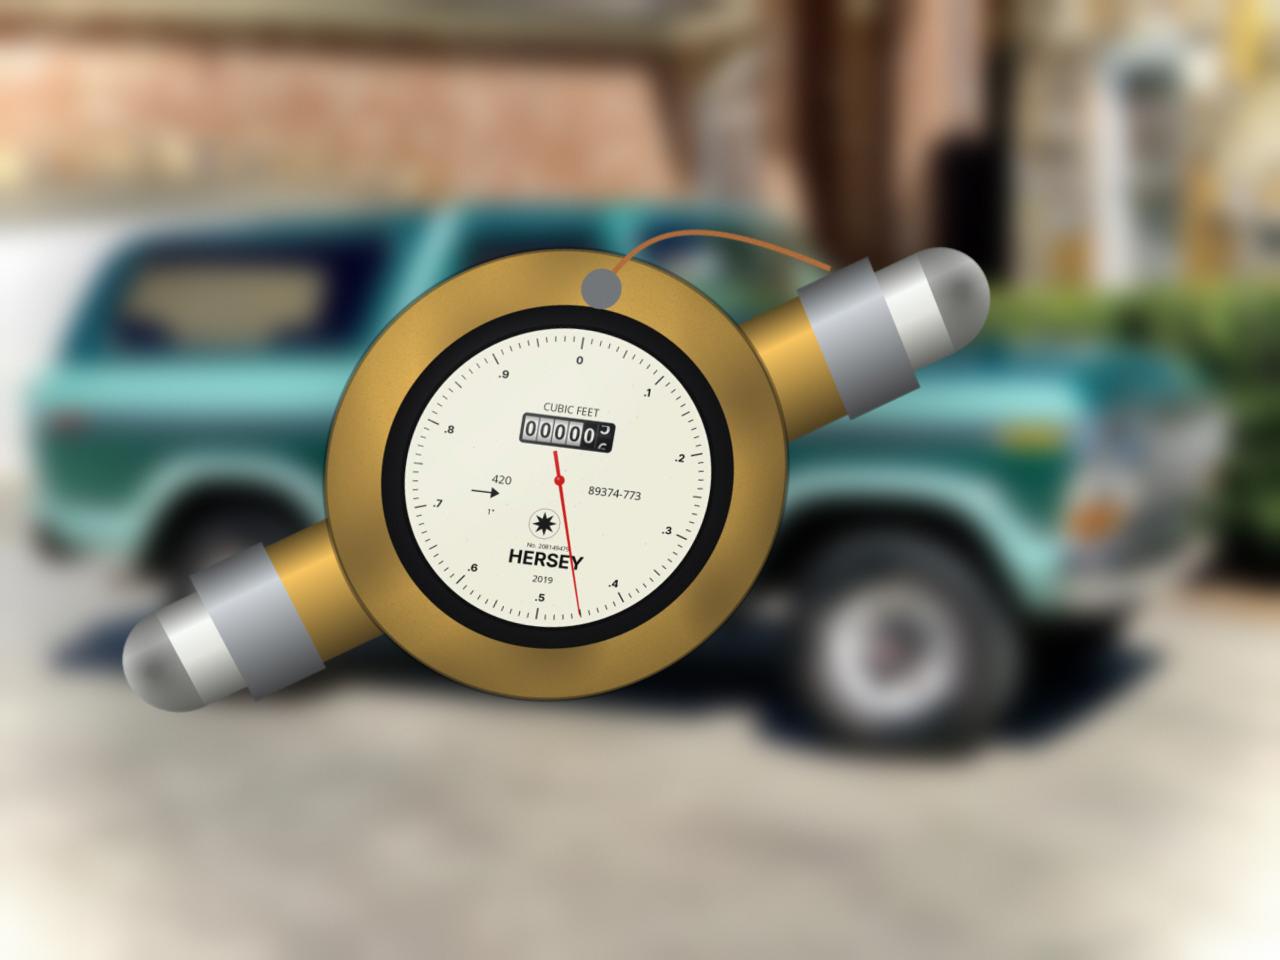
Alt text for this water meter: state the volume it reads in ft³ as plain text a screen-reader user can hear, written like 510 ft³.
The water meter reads 5.45 ft³
